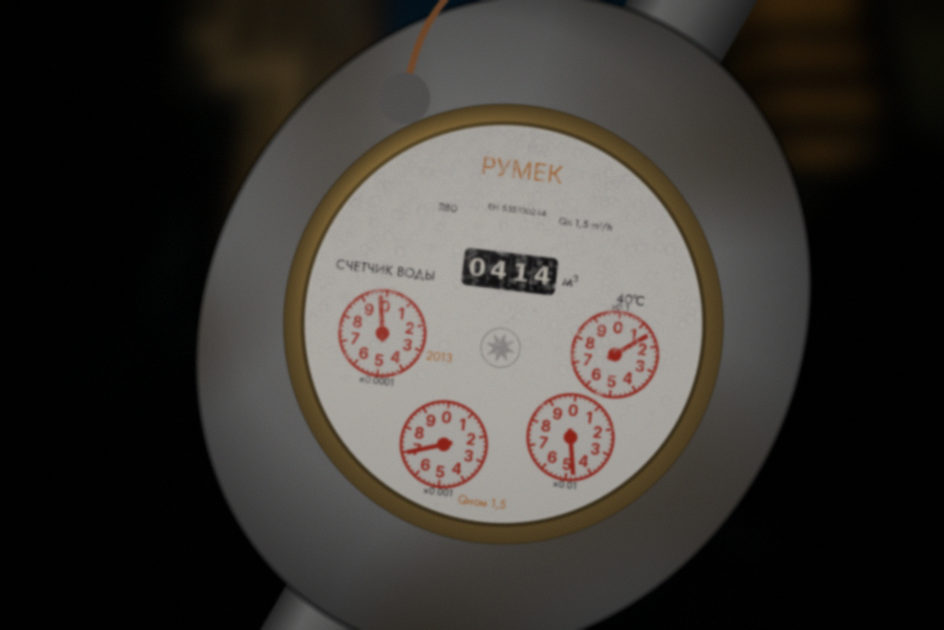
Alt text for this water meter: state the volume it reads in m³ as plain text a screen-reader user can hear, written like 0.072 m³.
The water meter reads 414.1469 m³
